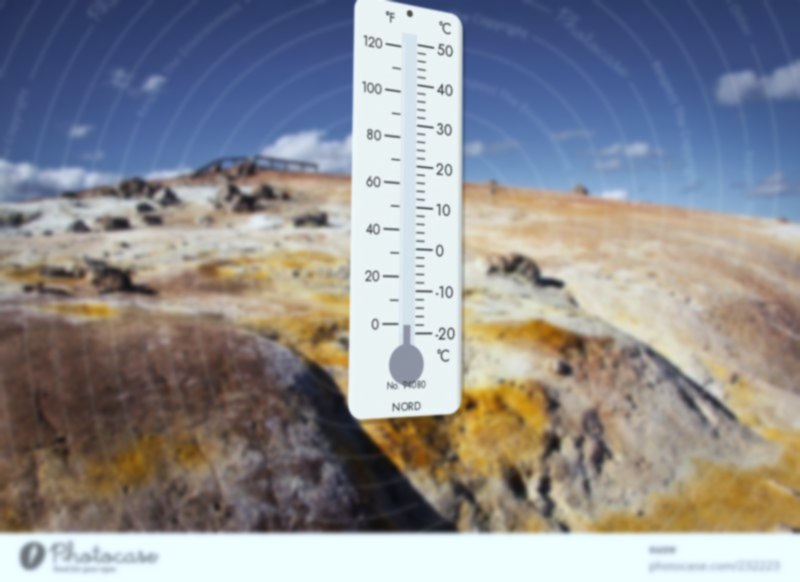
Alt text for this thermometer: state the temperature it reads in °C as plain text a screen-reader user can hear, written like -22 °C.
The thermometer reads -18 °C
